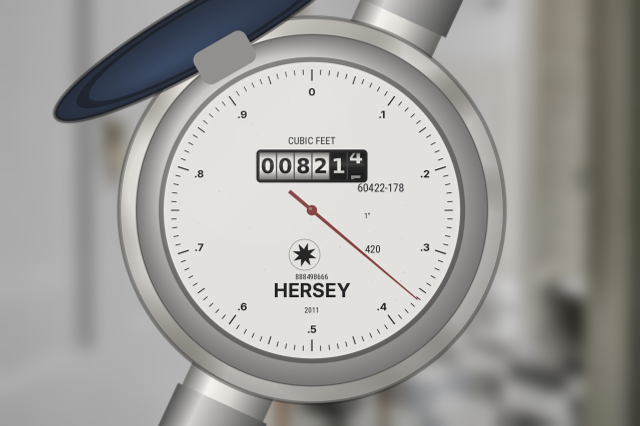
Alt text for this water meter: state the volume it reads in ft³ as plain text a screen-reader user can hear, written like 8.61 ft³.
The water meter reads 8214.36 ft³
